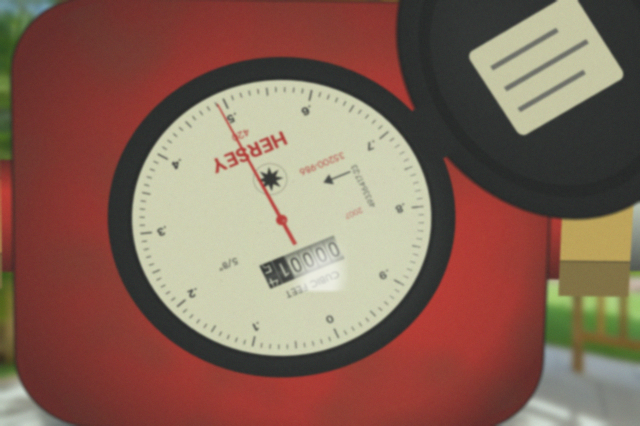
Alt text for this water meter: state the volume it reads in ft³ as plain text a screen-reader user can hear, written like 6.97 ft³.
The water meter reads 14.49 ft³
